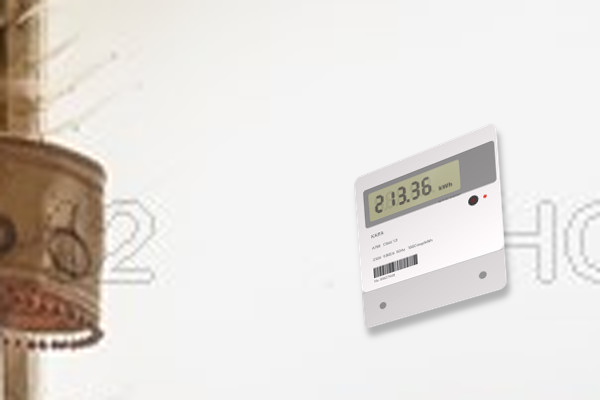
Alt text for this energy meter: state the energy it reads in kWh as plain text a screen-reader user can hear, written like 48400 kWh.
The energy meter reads 213.36 kWh
